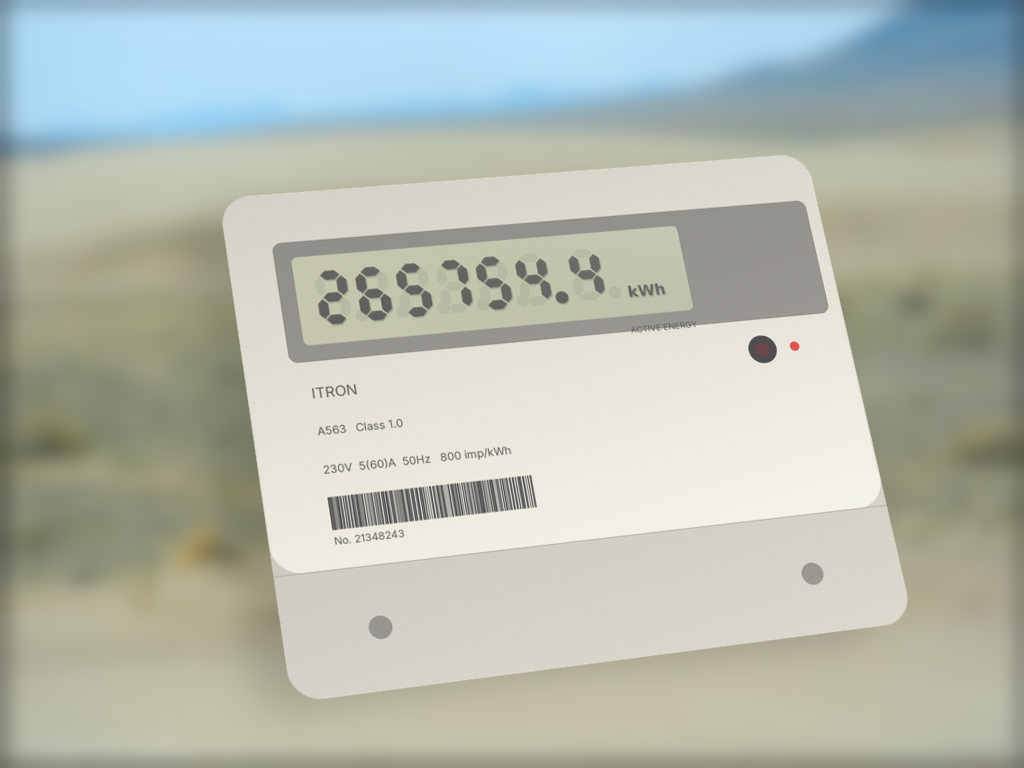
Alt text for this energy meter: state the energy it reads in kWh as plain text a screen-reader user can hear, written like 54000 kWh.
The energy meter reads 265754.4 kWh
